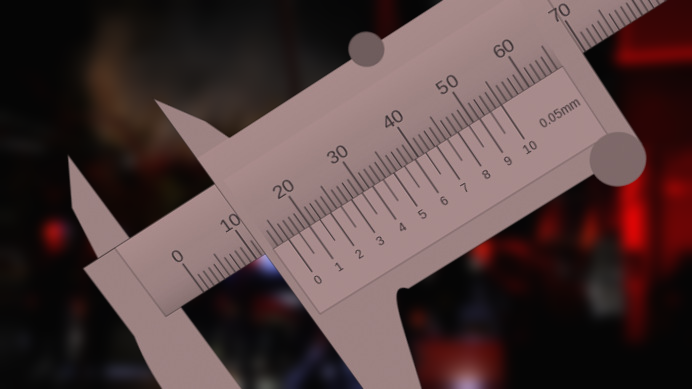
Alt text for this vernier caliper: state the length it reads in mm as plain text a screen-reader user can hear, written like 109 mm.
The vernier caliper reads 16.0 mm
